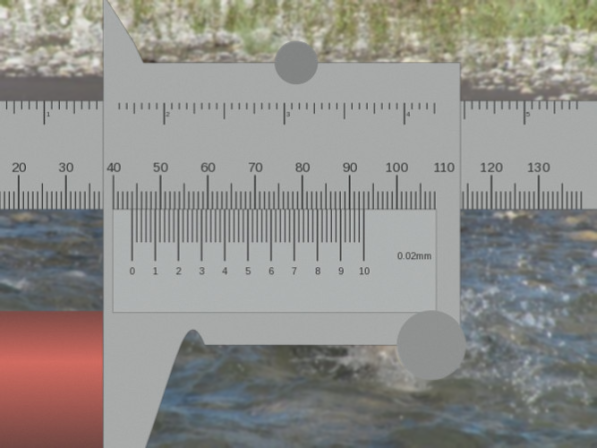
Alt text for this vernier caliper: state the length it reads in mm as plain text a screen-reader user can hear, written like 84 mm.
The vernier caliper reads 44.0 mm
